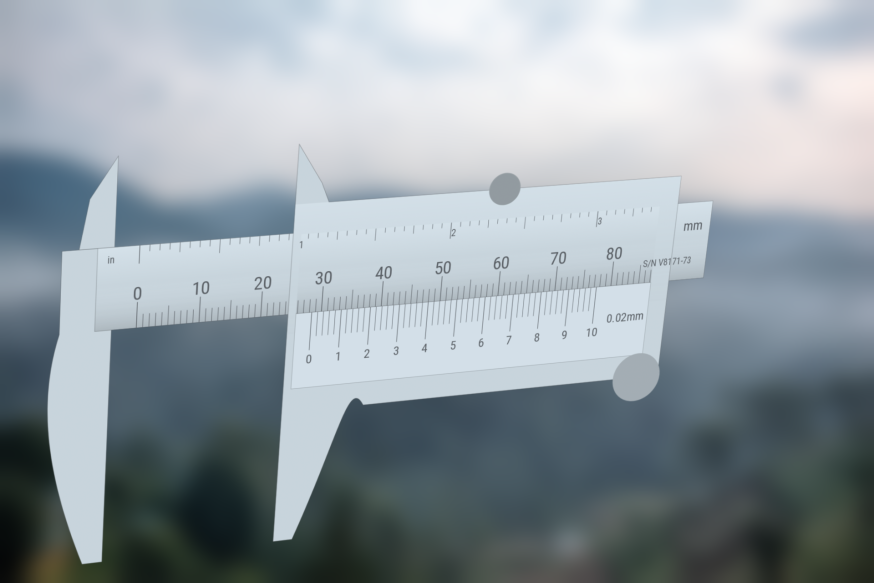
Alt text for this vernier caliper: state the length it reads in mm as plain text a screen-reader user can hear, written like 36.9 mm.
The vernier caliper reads 28.4 mm
